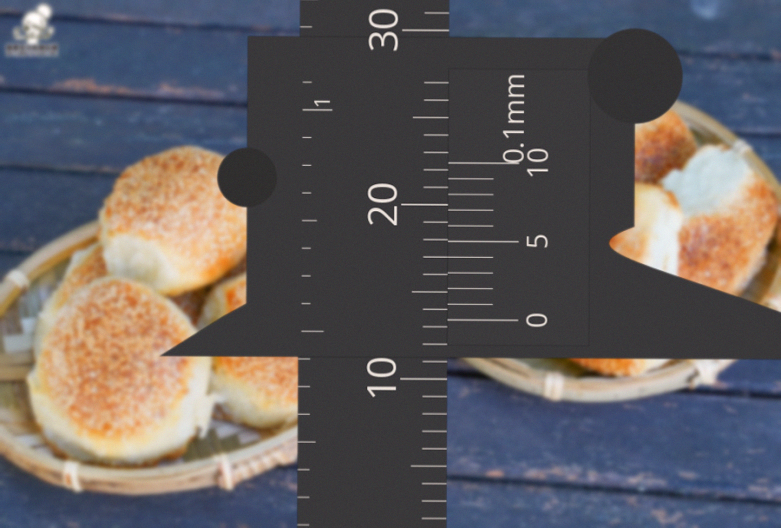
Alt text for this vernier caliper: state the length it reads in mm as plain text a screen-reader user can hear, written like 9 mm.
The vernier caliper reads 13.4 mm
